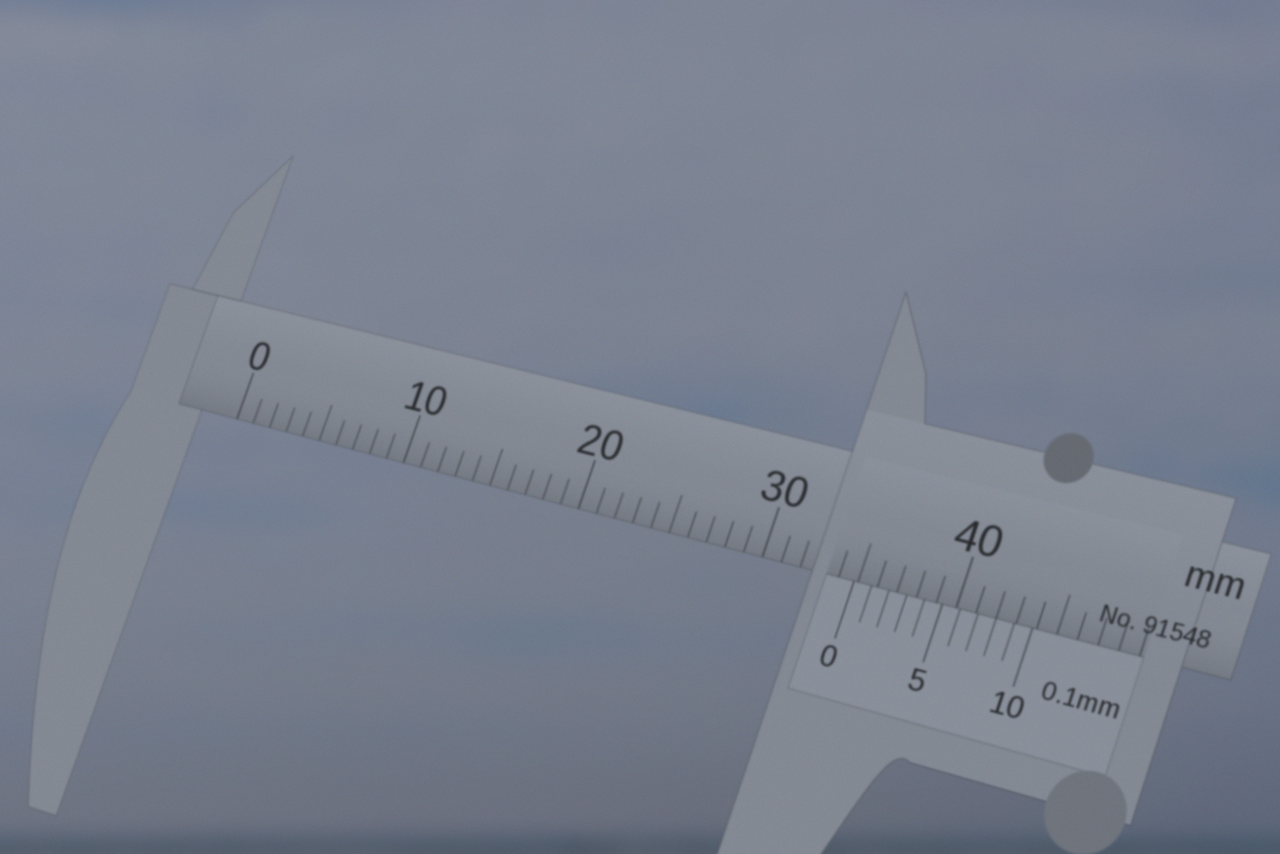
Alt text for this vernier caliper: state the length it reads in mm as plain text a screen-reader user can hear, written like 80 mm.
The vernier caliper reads 34.8 mm
